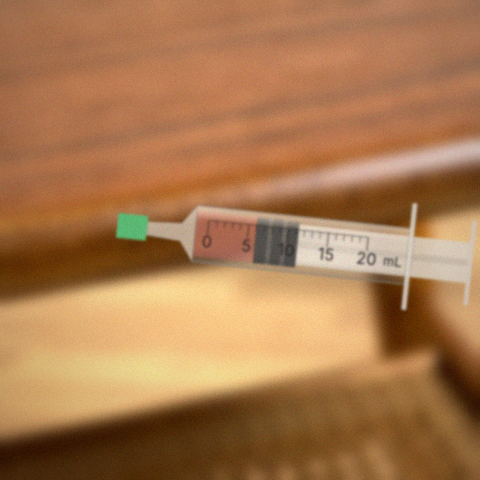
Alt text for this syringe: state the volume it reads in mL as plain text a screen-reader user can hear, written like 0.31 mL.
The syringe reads 6 mL
